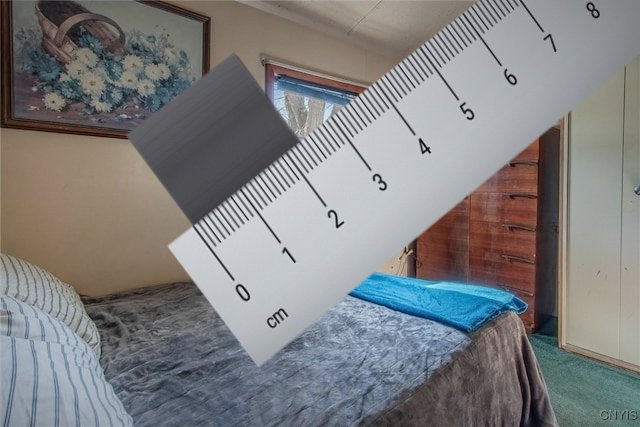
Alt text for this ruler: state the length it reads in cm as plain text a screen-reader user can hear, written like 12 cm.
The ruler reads 2.3 cm
